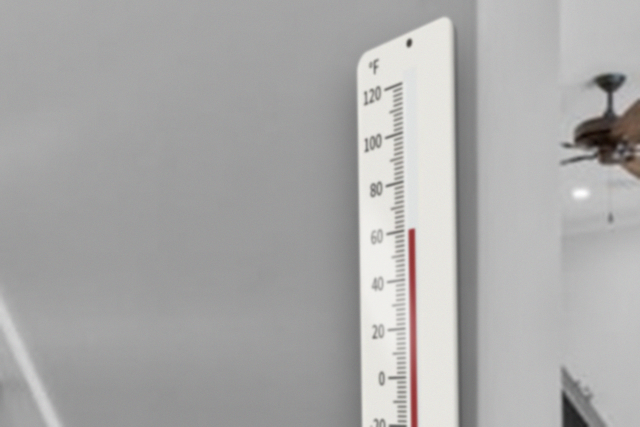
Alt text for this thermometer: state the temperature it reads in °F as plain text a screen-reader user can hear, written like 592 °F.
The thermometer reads 60 °F
